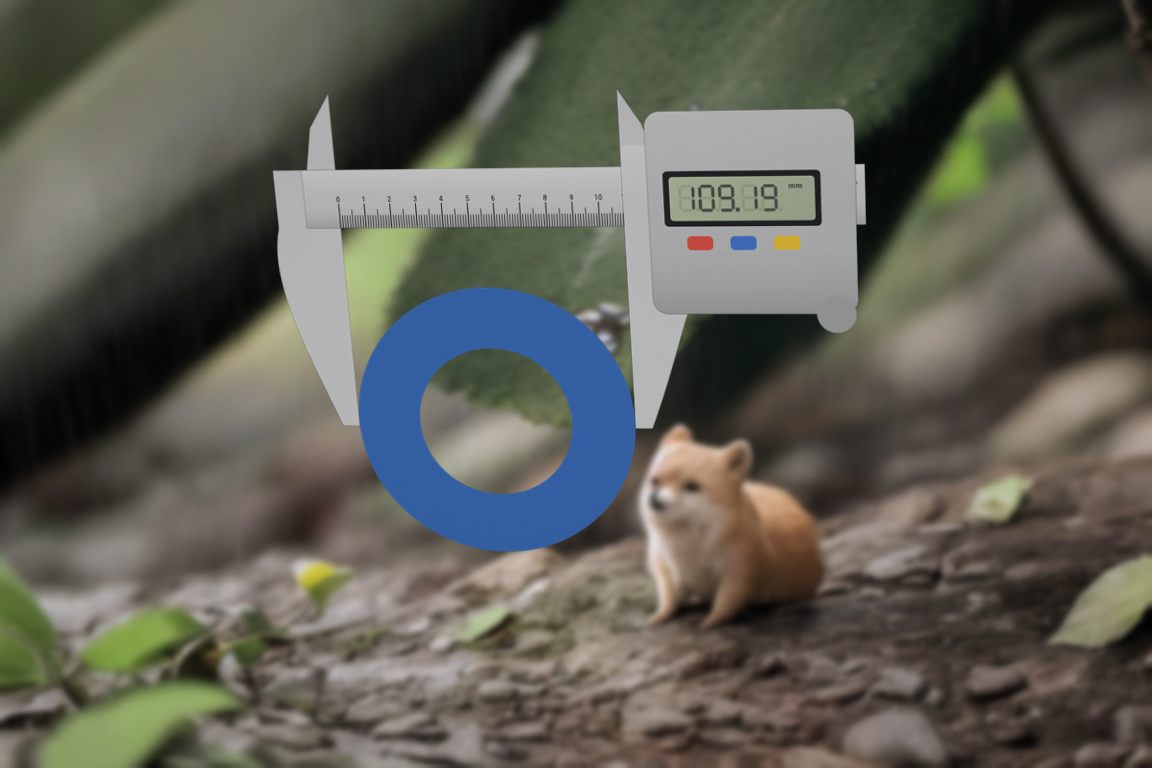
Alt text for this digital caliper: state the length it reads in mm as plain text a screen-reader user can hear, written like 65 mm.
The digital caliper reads 109.19 mm
